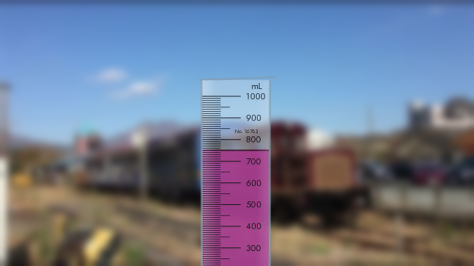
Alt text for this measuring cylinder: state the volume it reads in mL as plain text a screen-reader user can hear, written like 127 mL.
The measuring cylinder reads 750 mL
